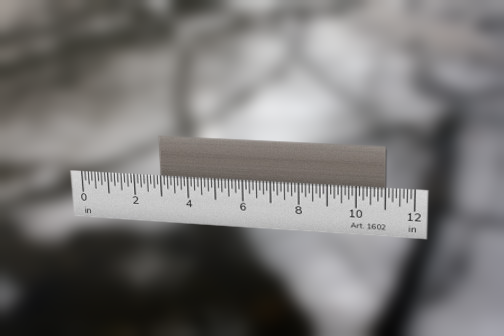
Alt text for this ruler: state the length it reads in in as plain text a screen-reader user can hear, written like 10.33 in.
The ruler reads 8 in
